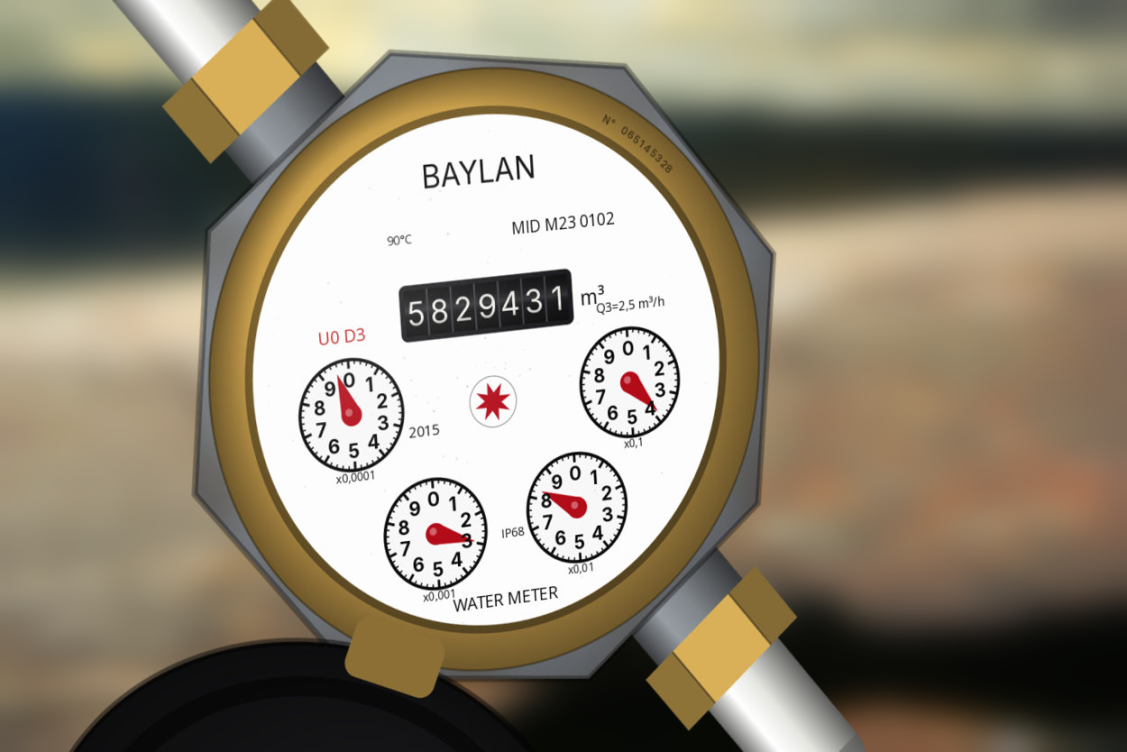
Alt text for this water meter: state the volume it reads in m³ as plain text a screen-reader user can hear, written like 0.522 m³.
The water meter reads 5829431.3829 m³
